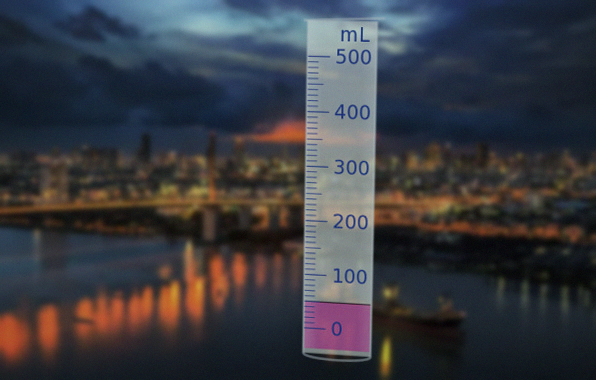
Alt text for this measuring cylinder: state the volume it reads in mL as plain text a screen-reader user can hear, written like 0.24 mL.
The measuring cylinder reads 50 mL
